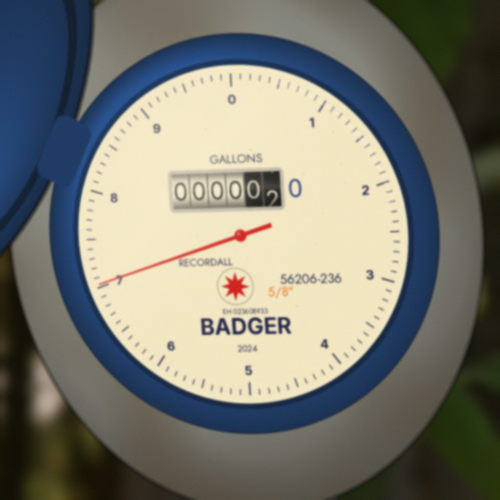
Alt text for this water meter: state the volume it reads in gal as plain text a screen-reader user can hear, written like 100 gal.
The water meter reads 17.0 gal
